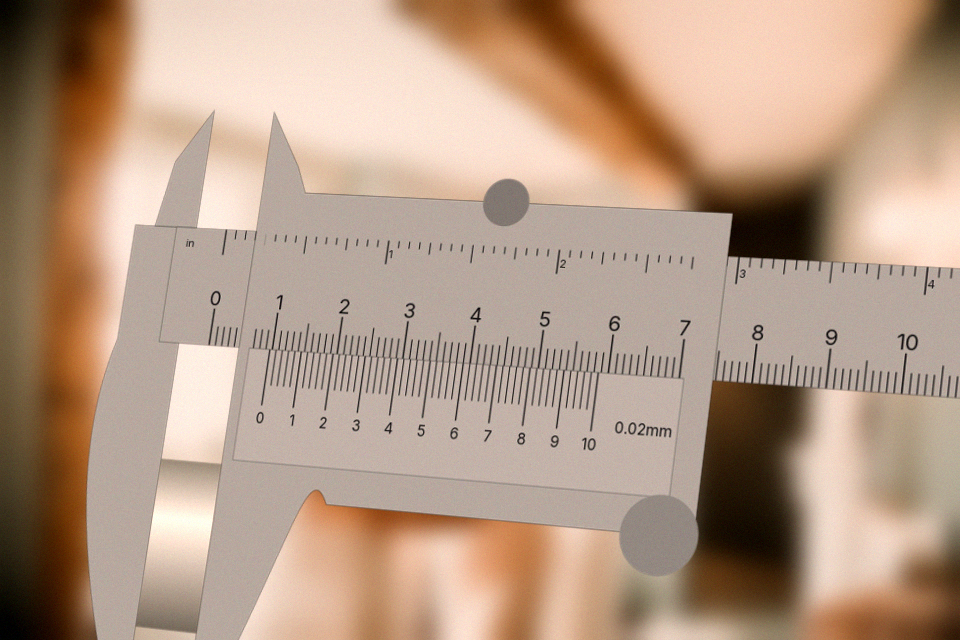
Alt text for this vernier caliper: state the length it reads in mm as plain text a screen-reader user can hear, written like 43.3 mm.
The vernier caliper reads 9.6 mm
